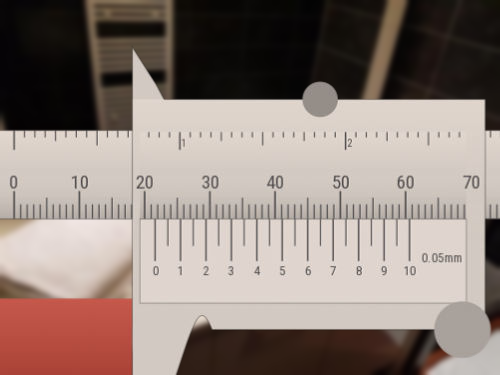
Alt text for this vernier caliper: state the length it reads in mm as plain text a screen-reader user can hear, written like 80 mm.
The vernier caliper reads 21.6 mm
